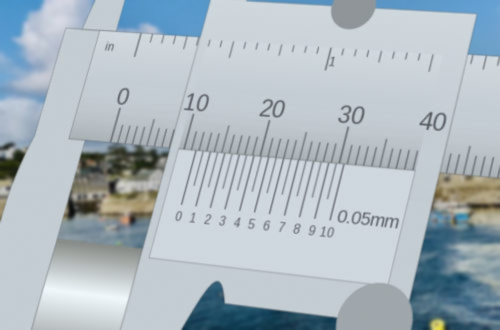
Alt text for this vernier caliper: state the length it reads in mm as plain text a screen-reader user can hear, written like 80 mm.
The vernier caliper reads 11.6 mm
